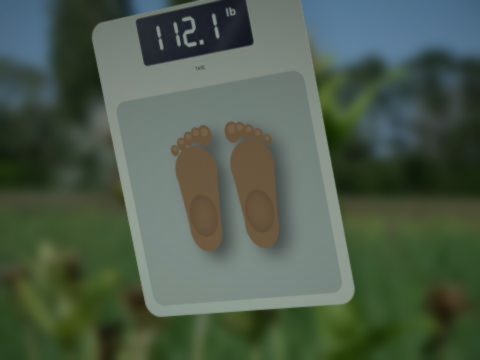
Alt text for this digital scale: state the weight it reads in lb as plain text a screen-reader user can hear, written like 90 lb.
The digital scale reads 112.1 lb
